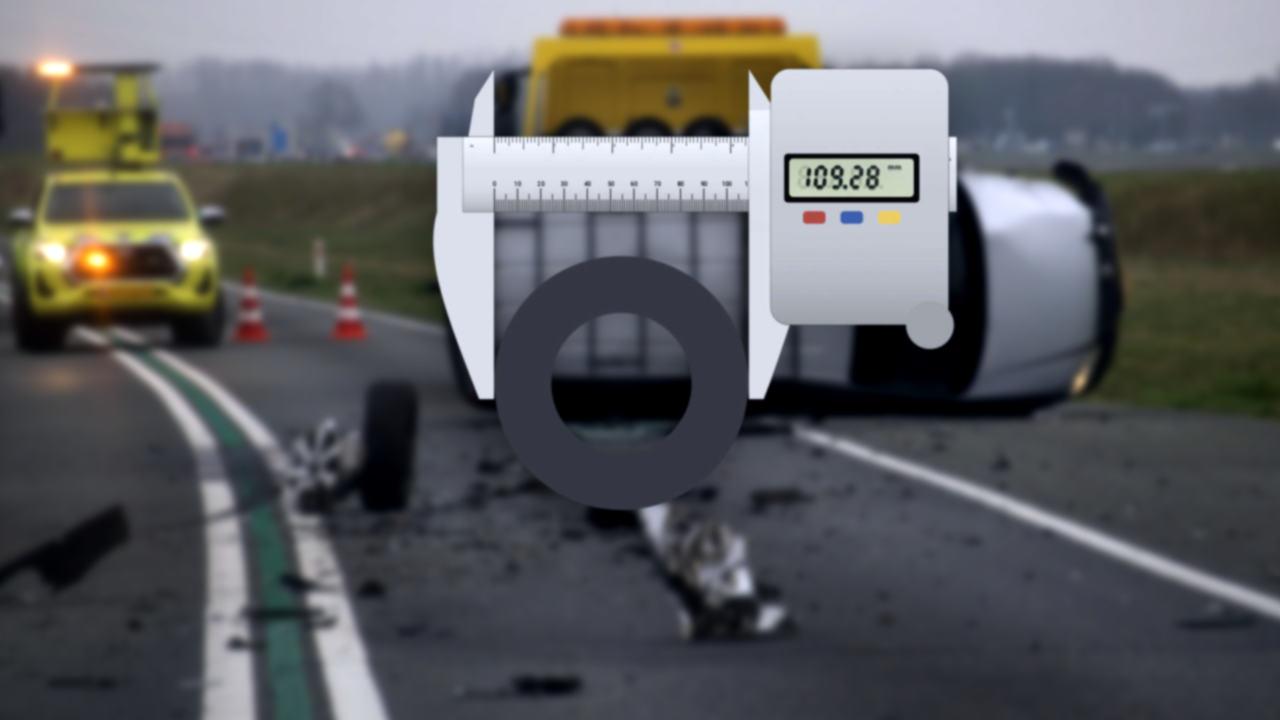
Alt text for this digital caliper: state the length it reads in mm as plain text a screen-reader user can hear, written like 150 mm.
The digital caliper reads 109.28 mm
